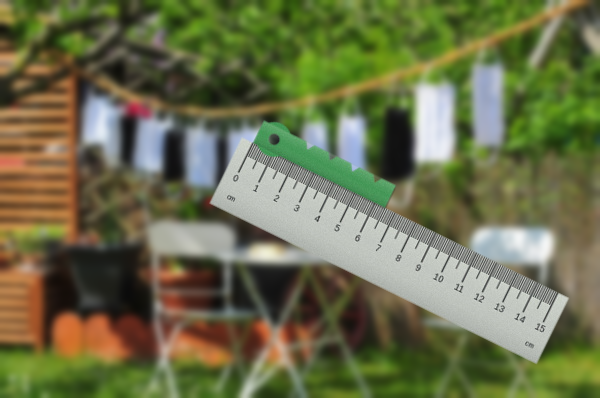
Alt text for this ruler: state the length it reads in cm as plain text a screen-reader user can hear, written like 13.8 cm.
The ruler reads 6.5 cm
